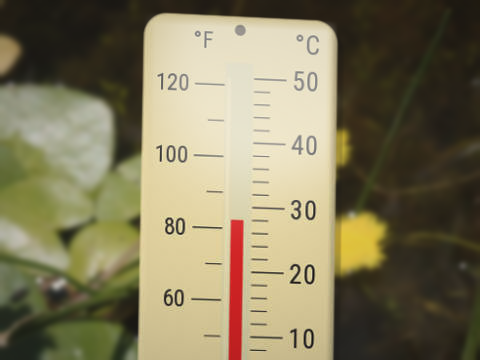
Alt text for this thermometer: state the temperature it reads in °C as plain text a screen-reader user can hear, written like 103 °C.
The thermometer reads 28 °C
